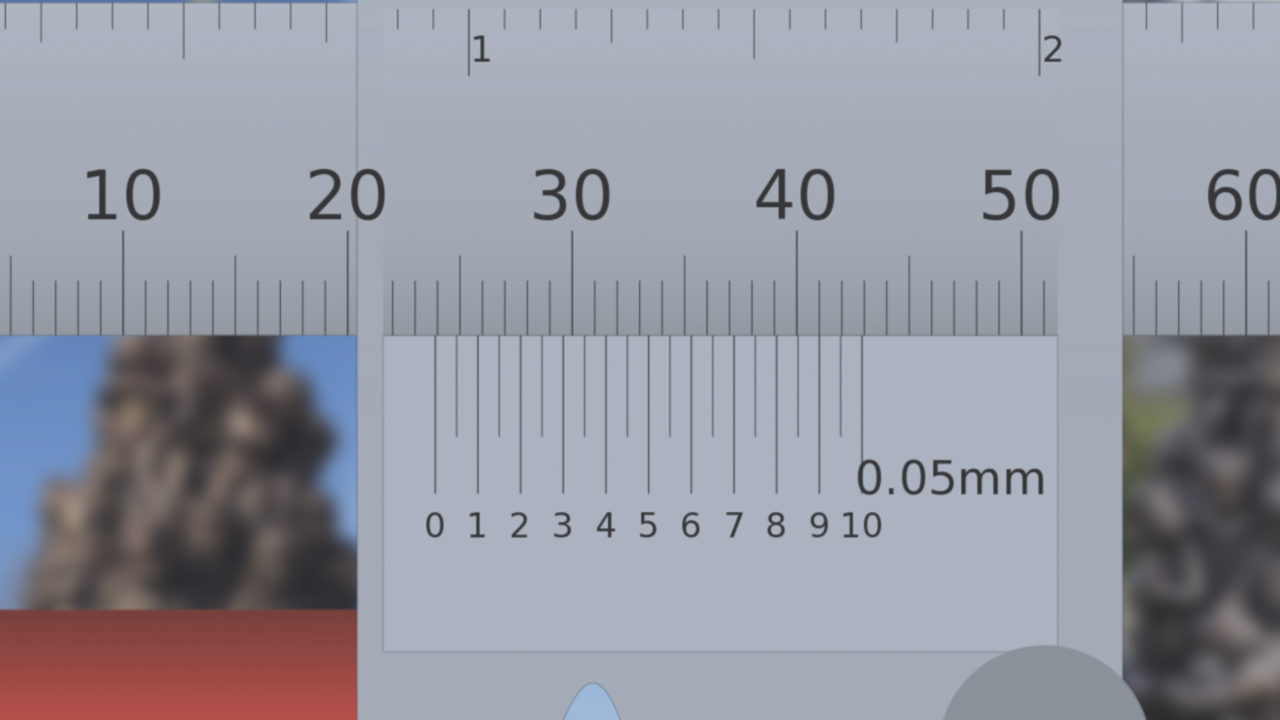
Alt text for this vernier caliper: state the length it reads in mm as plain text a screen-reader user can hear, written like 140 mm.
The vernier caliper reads 23.9 mm
